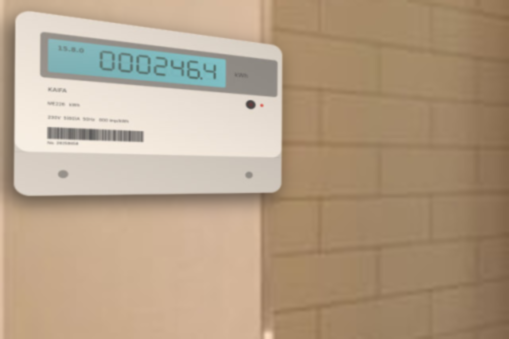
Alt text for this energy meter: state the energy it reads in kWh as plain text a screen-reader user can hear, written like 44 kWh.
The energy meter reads 246.4 kWh
